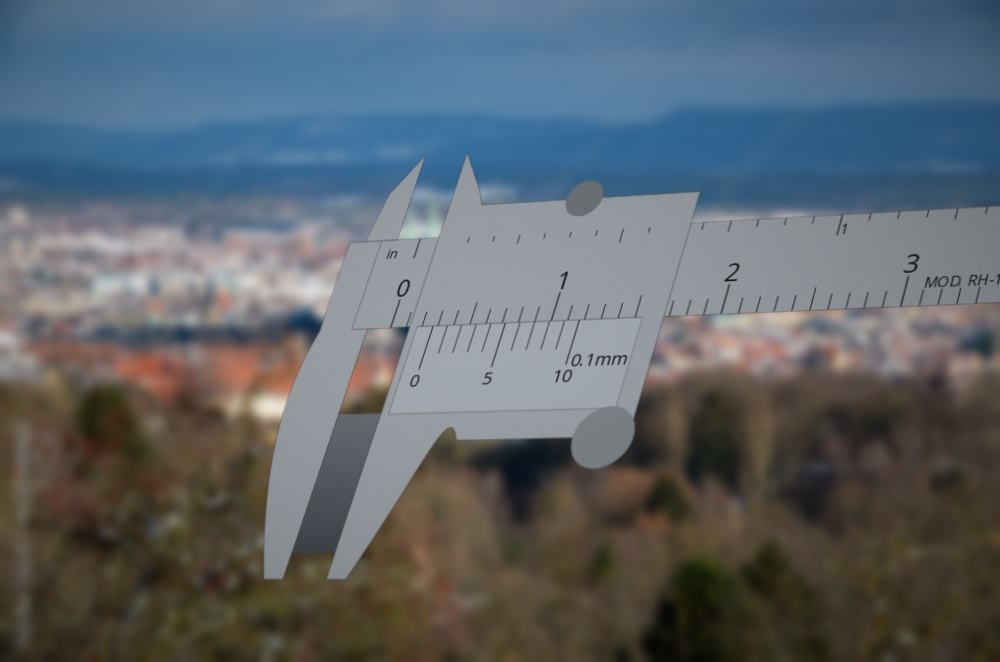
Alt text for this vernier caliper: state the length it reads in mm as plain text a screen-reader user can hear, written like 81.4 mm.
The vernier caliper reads 2.7 mm
